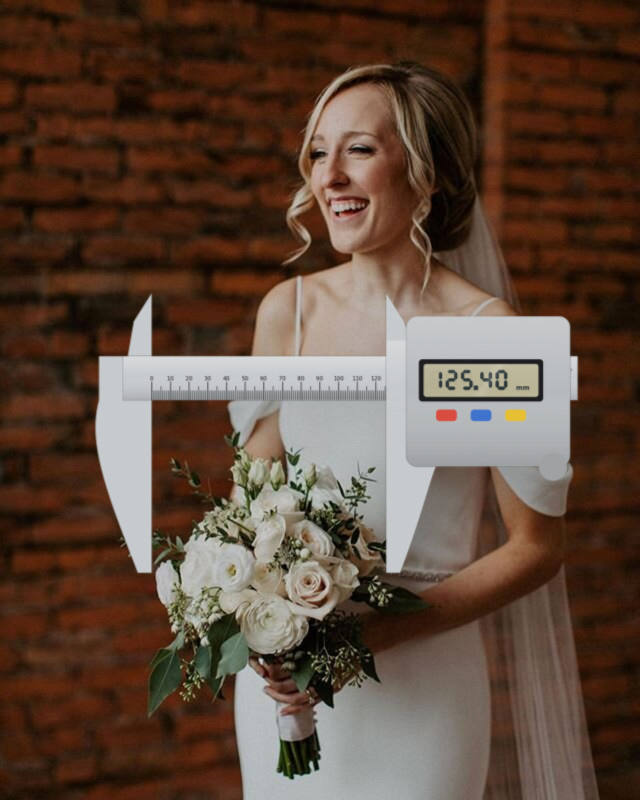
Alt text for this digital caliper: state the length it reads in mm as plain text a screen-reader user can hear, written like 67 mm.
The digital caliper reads 125.40 mm
